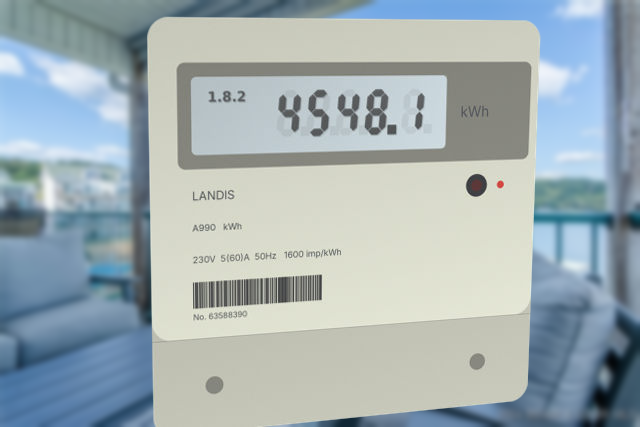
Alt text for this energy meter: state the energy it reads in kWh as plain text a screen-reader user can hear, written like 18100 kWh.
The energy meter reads 4548.1 kWh
